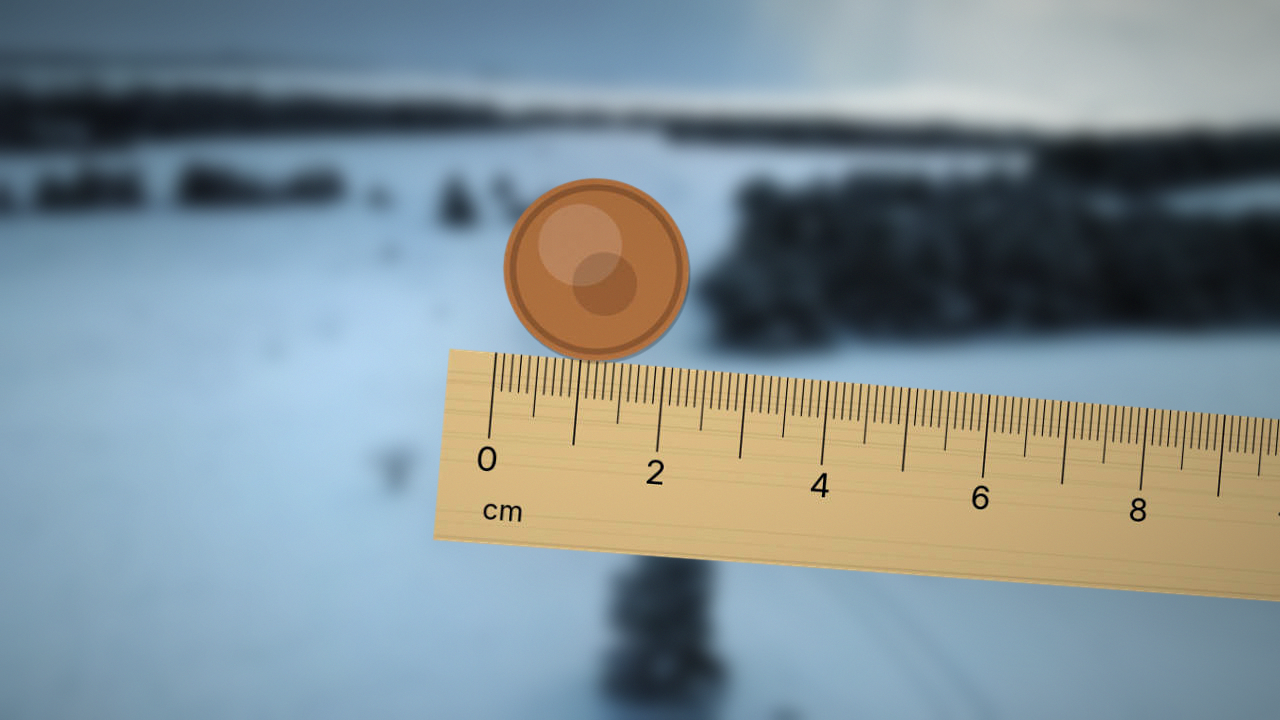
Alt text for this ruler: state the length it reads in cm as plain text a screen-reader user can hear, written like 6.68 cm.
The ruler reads 2.2 cm
